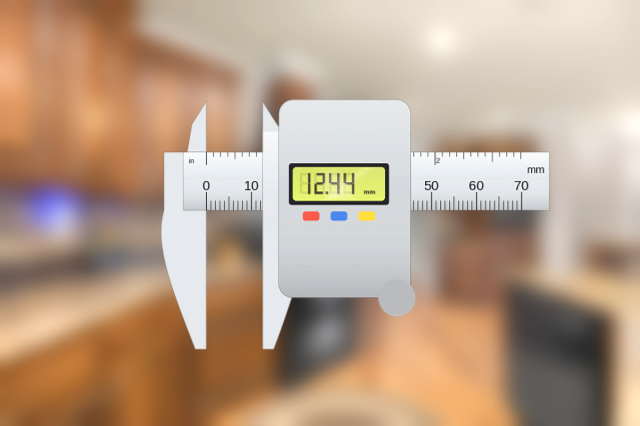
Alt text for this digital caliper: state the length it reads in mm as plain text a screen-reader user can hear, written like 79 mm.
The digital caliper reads 12.44 mm
